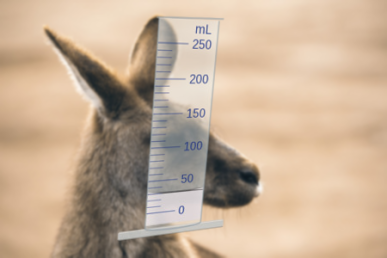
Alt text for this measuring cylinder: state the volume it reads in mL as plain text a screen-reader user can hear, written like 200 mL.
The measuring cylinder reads 30 mL
